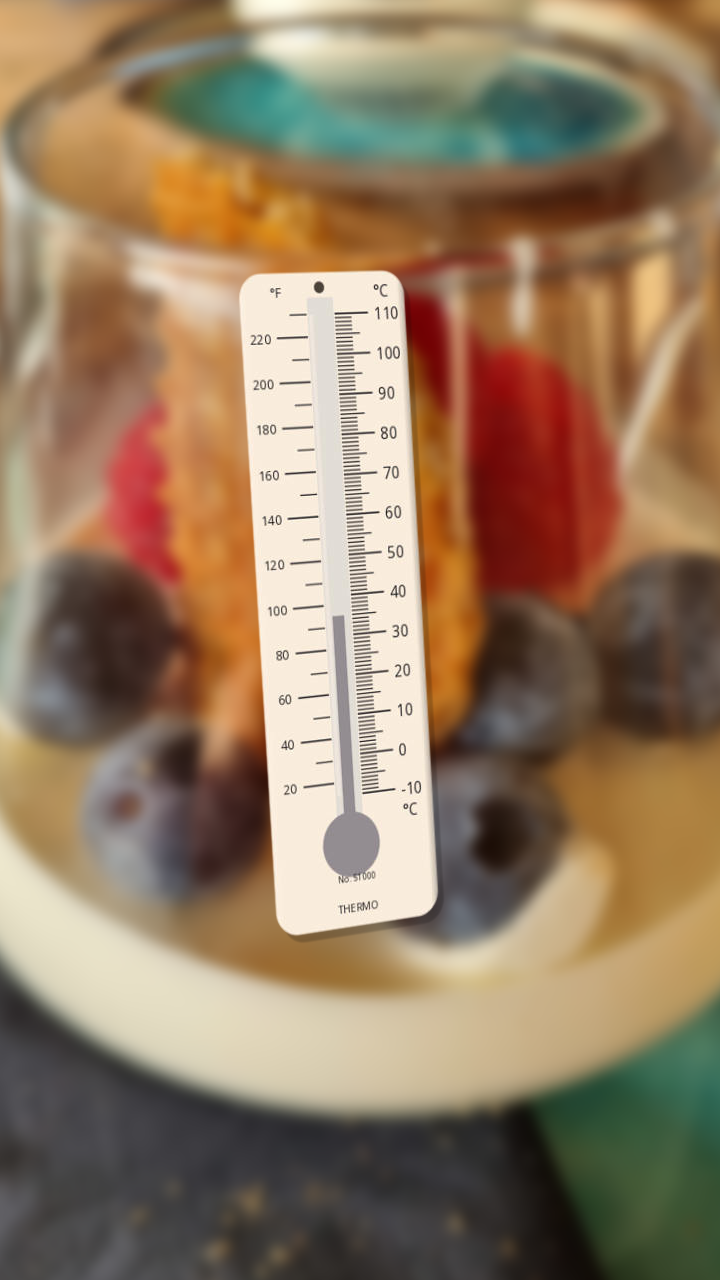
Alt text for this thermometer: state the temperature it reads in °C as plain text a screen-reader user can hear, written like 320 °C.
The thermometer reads 35 °C
